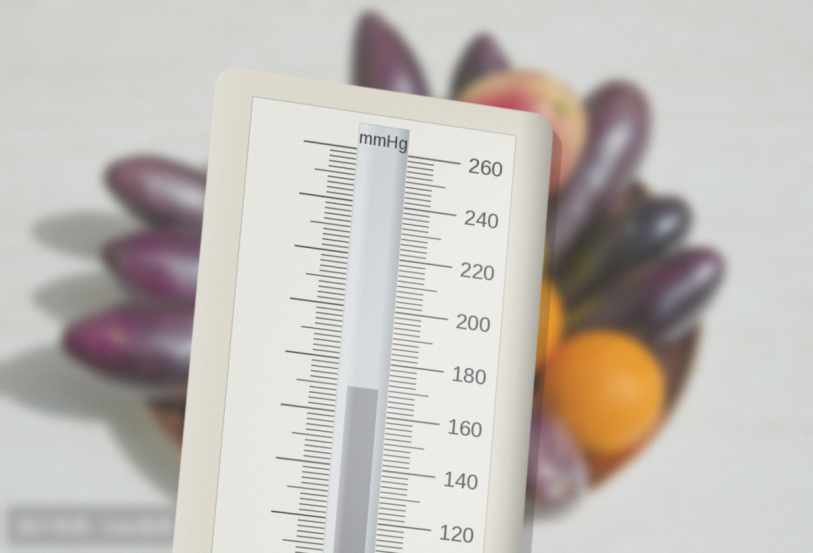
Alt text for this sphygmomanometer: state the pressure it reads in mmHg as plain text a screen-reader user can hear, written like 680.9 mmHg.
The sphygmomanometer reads 170 mmHg
